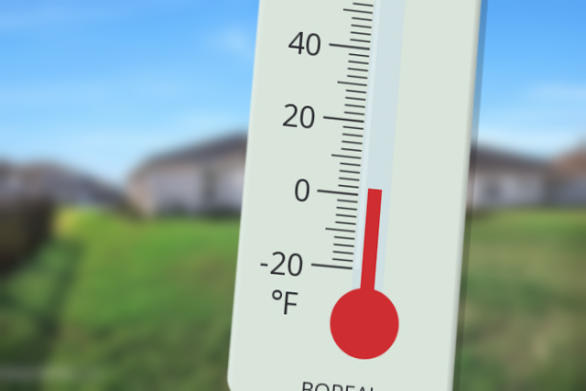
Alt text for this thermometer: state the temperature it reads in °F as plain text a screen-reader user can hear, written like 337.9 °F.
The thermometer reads 2 °F
